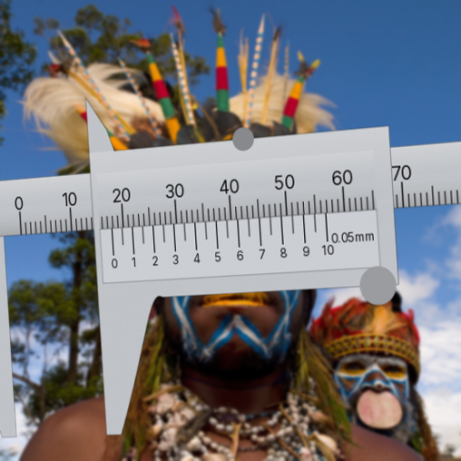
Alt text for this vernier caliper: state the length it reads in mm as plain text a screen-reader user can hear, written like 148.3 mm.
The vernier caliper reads 17.8 mm
